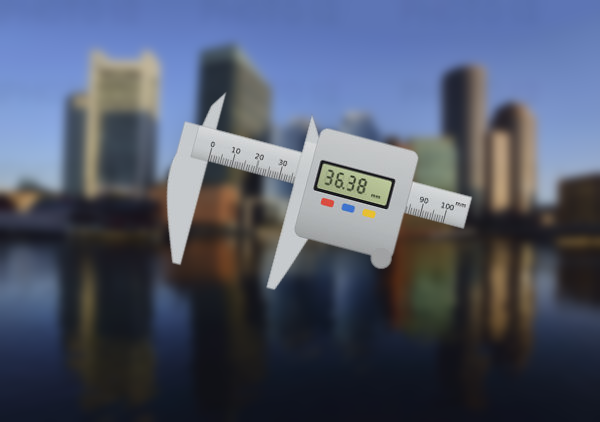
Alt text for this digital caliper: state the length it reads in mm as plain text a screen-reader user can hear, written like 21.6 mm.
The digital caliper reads 36.38 mm
